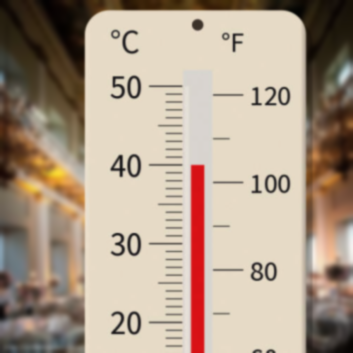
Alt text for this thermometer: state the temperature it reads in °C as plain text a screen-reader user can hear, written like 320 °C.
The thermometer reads 40 °C
